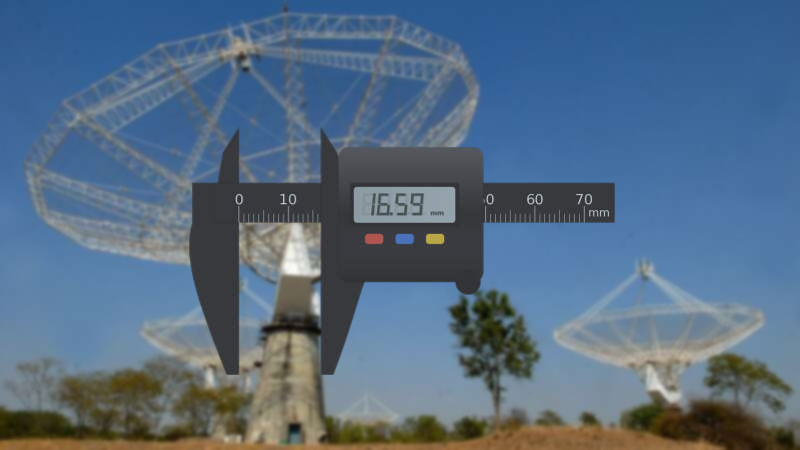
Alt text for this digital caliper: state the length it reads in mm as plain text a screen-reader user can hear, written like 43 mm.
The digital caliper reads 16.59 mm
